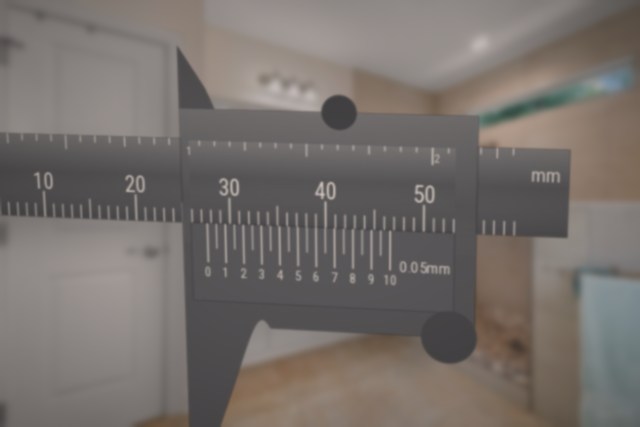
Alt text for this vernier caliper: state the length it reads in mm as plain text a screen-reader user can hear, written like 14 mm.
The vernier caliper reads 27.6 mm
